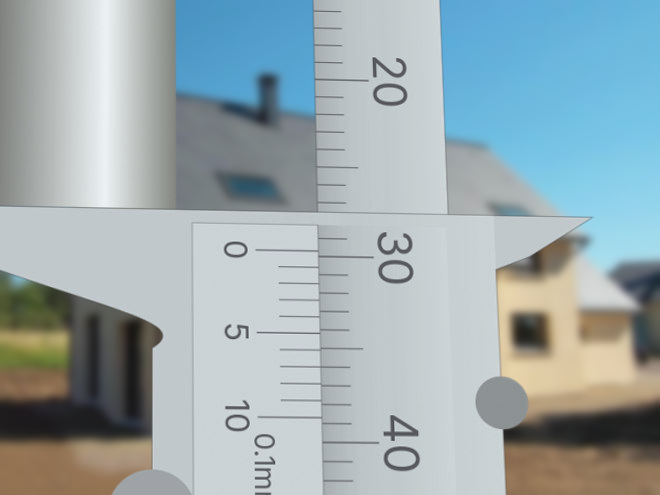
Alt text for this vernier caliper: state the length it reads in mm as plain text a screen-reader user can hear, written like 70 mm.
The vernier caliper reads 29.7 mm
